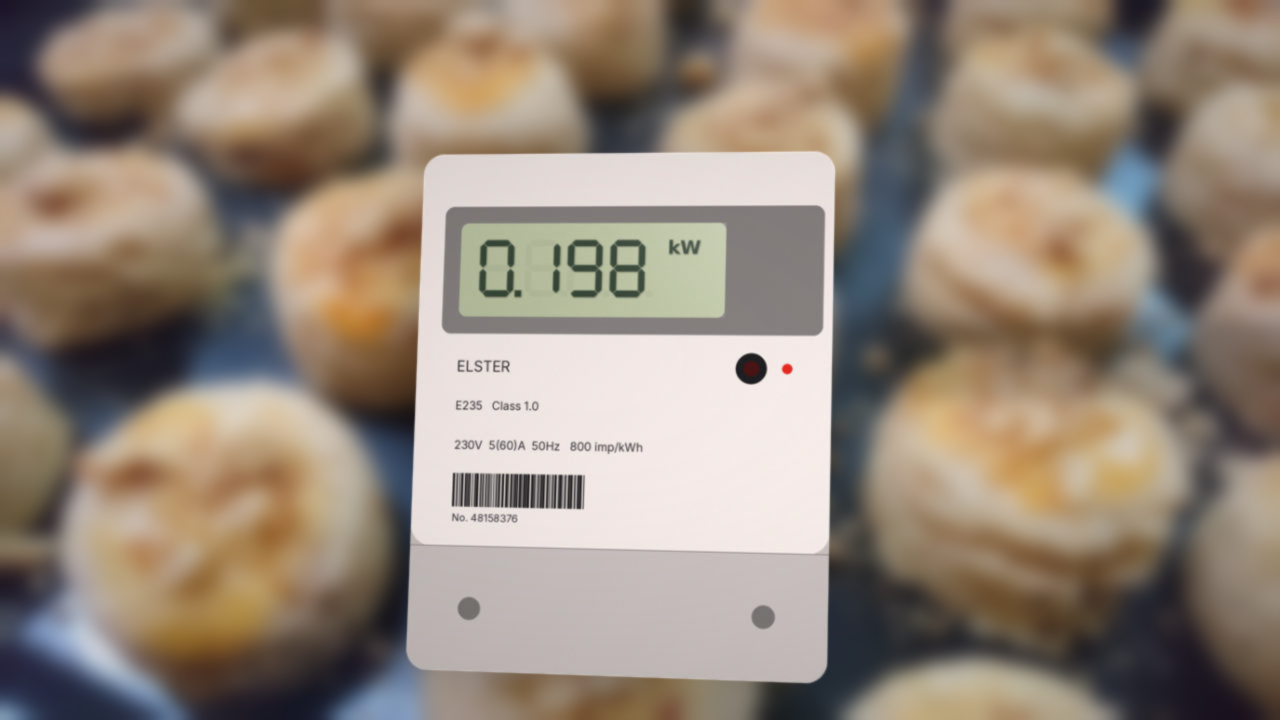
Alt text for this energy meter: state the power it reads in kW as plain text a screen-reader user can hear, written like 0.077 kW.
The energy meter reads 0.198 kW
